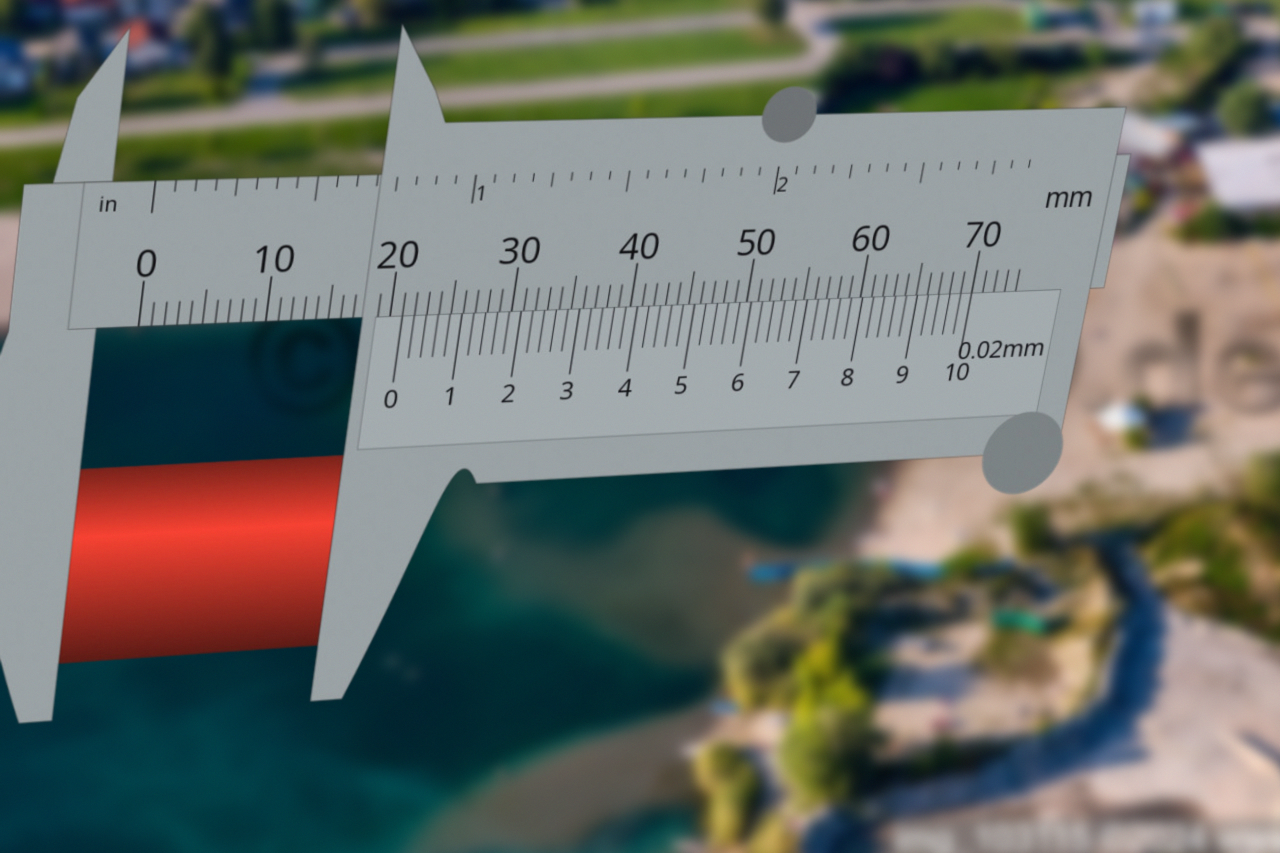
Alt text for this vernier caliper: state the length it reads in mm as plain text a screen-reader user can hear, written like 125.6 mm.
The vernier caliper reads 21.0 mm
